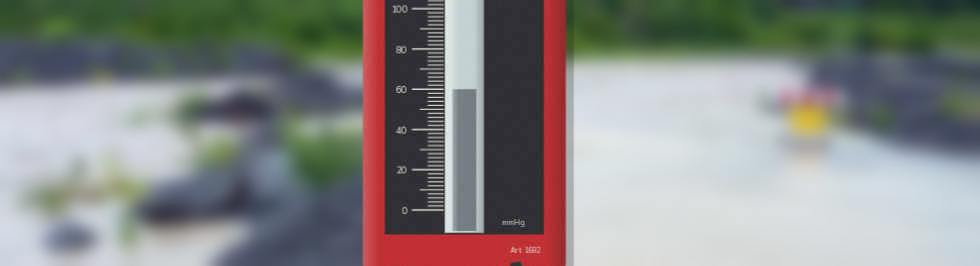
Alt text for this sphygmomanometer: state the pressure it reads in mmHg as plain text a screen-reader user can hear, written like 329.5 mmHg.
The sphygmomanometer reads 60 mmHg
